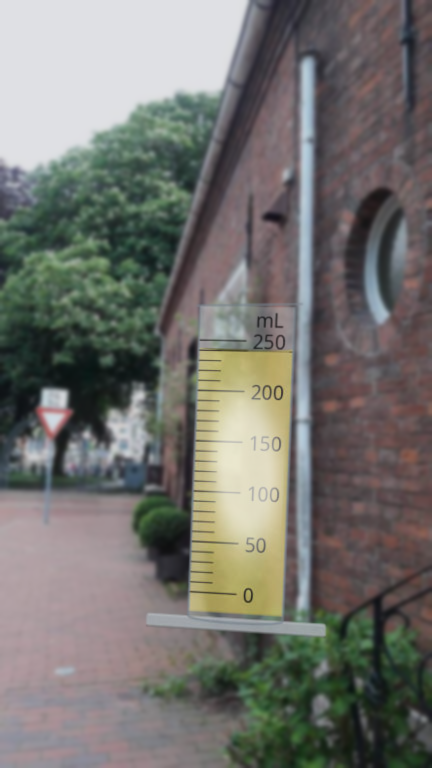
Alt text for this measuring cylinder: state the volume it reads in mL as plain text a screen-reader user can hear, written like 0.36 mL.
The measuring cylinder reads 240 mL
